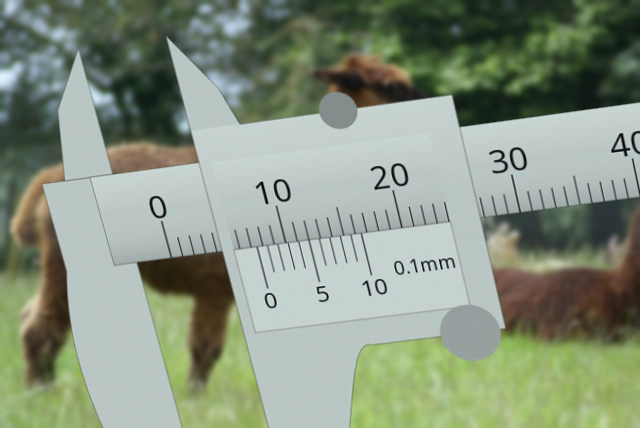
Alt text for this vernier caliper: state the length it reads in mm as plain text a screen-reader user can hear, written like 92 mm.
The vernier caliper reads 7.5 mm
